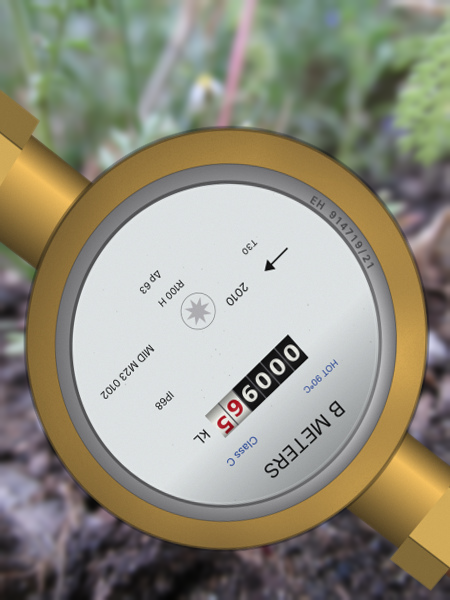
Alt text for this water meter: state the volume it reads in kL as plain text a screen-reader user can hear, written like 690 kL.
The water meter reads 9.65 kL
